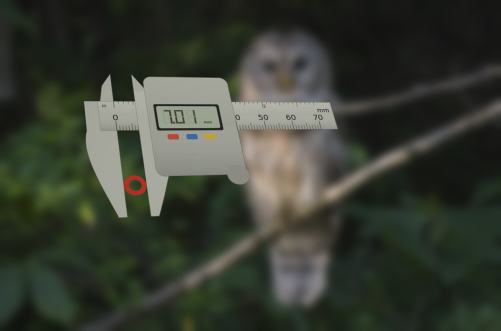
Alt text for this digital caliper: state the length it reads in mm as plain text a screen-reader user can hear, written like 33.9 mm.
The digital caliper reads 7.01 mm
